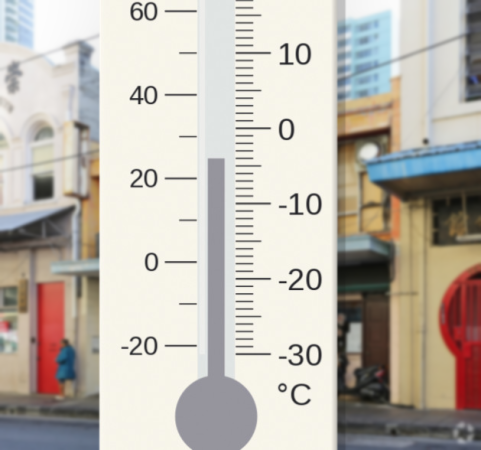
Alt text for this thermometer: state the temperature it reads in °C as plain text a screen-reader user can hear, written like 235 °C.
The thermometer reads -4 °C
